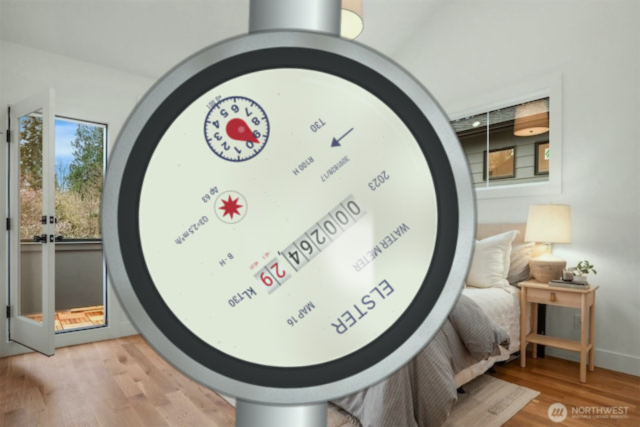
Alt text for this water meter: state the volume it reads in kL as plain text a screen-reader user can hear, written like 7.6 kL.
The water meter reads 264.289 kL
